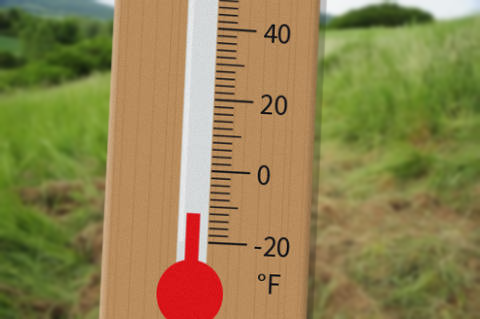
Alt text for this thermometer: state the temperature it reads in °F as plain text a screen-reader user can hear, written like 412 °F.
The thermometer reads -12 °F
